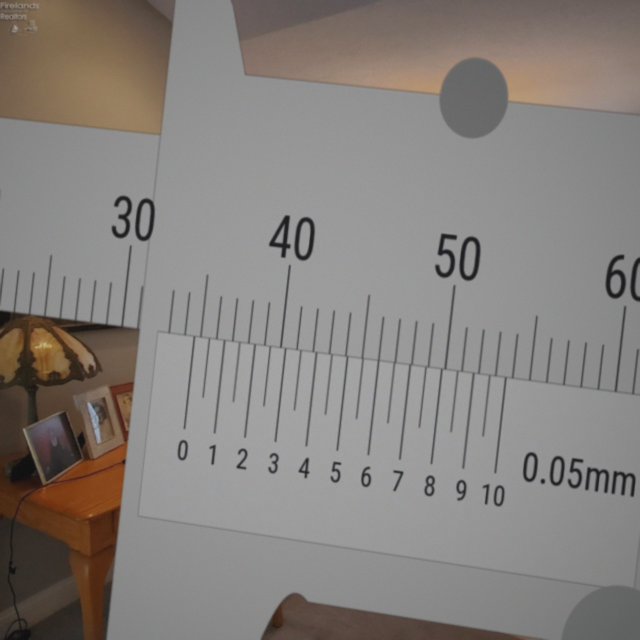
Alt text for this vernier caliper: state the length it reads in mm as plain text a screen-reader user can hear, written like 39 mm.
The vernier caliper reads 34.6 mm
